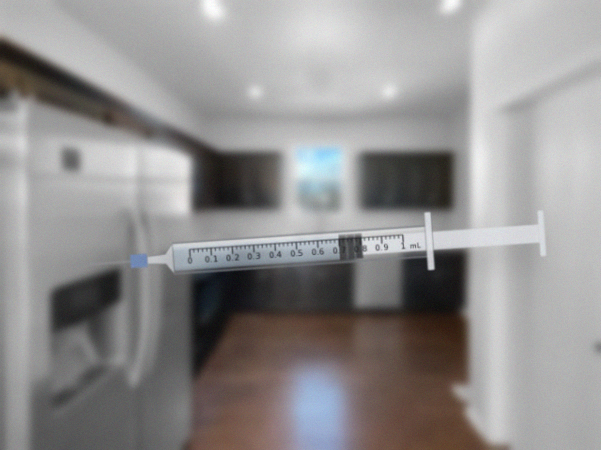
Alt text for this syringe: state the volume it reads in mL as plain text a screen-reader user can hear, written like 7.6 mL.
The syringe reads 0.7 mL
